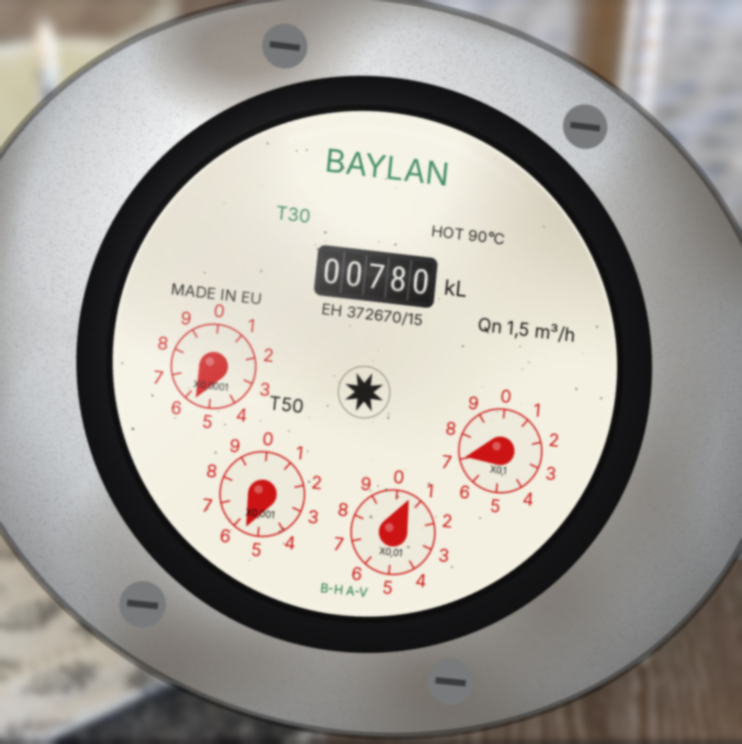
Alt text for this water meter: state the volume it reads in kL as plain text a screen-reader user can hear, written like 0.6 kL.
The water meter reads 780.7055 kL
